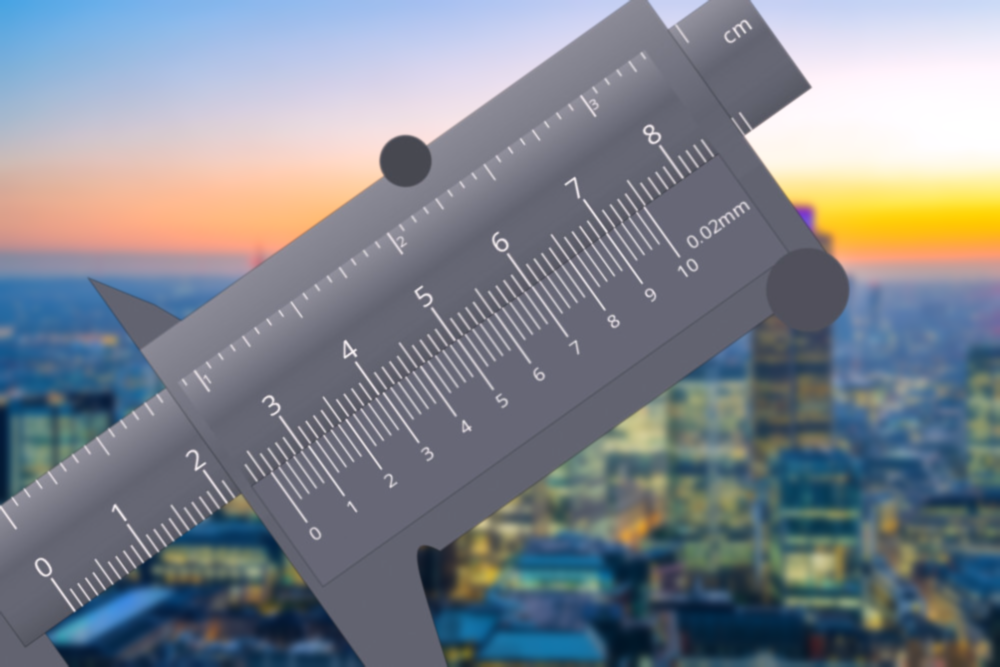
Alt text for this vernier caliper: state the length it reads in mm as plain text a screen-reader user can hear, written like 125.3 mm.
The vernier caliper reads 25.8 mm
